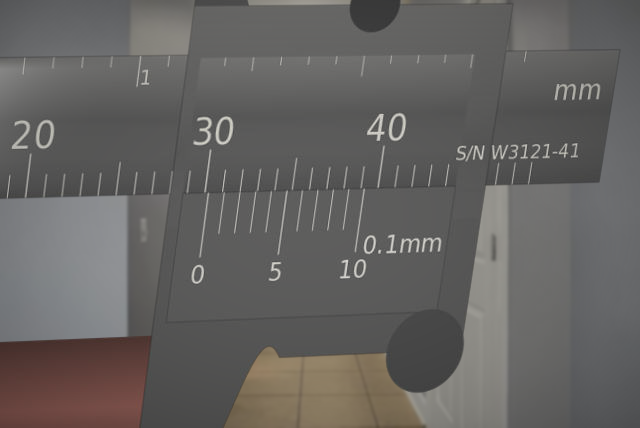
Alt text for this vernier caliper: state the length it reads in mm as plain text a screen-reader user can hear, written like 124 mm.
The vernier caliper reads 30.2 mm
